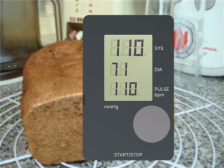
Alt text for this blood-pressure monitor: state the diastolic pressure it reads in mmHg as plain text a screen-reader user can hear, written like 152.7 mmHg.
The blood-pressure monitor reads 71 mmHg
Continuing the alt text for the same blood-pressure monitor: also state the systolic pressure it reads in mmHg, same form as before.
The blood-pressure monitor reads 110 mmHg
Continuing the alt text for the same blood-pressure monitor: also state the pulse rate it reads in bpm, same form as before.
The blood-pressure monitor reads 110 bpm
